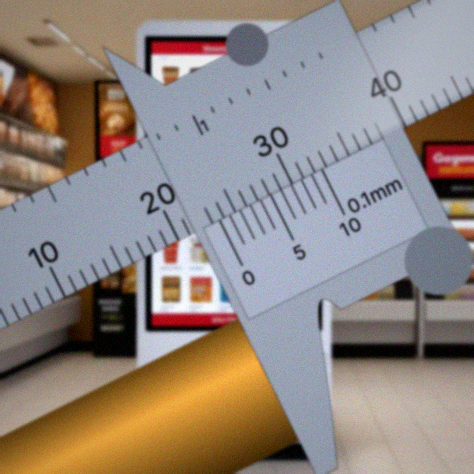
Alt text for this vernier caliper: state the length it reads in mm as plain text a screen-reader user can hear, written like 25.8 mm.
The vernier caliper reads 23.6 mm
